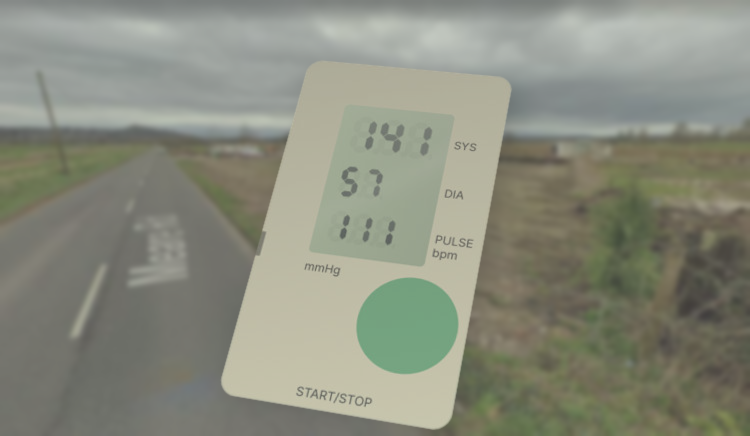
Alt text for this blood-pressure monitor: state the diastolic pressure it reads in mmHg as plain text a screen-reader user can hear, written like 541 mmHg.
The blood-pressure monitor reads 57 mmHg
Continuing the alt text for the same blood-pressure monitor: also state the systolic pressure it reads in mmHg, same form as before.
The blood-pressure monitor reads 141 mmHg
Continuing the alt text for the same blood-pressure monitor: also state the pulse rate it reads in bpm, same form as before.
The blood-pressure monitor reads 111 bpm
